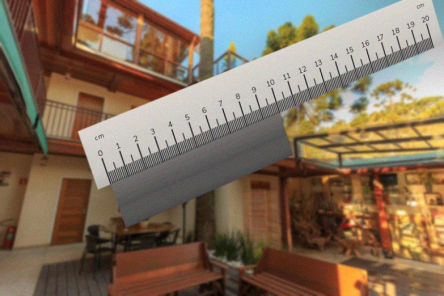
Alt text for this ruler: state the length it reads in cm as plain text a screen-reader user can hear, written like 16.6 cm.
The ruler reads 10 cm
